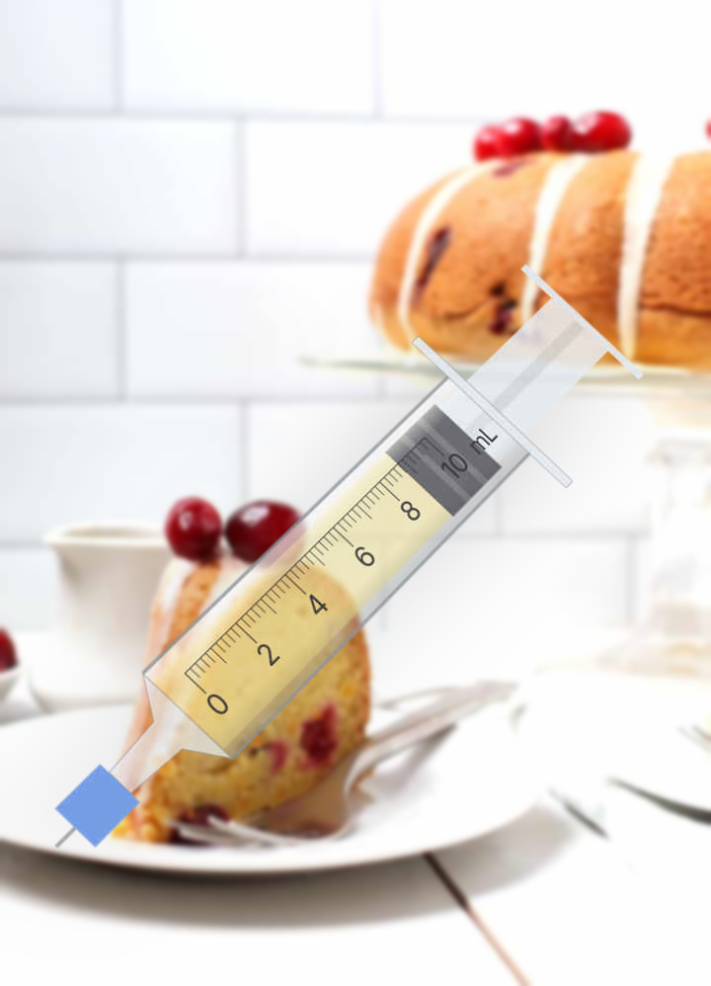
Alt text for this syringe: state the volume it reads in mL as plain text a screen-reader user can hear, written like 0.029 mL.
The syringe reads 8.8 mL
